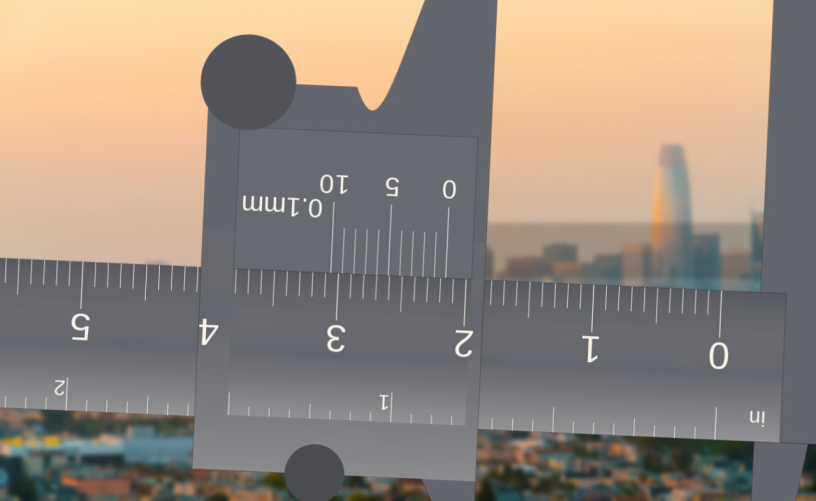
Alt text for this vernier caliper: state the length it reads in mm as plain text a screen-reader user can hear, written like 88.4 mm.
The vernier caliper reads 21.6 mm
